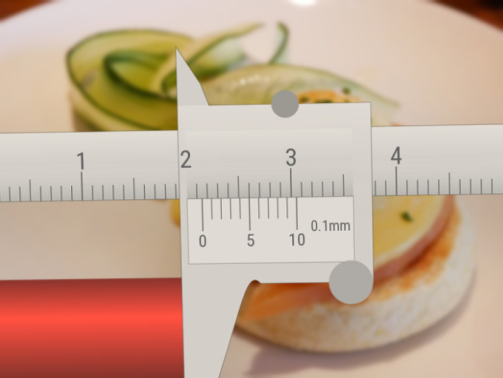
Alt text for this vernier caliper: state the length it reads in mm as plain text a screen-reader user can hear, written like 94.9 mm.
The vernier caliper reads 21.5 mm
